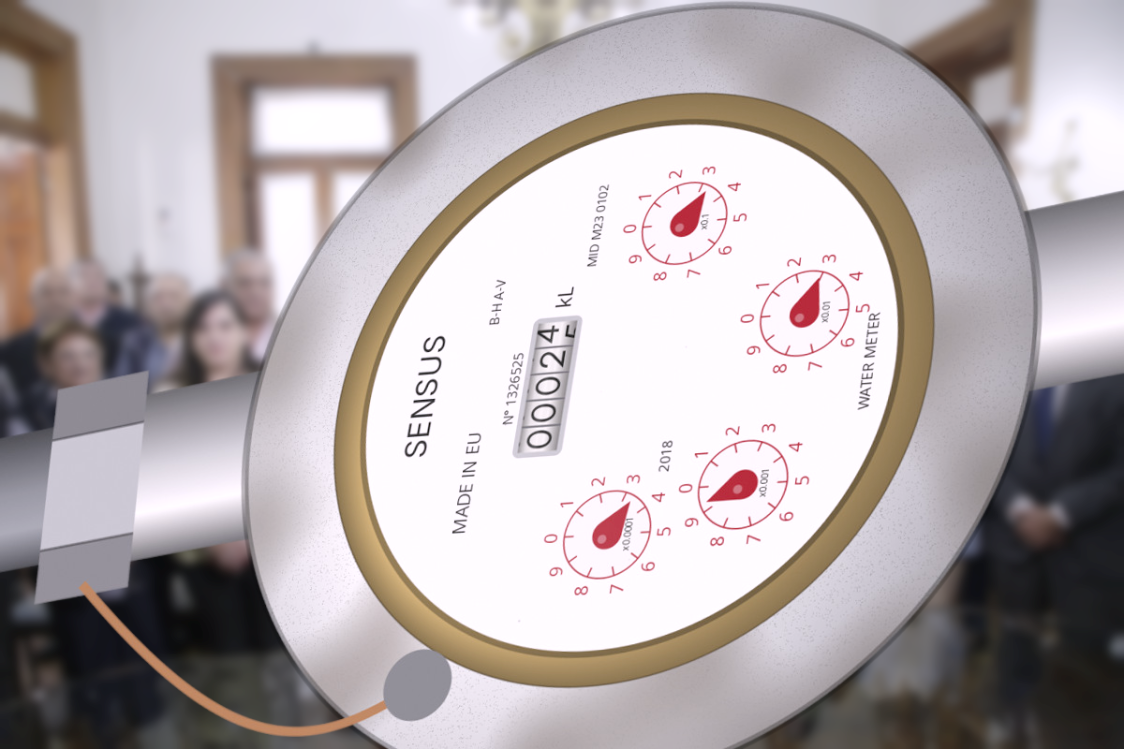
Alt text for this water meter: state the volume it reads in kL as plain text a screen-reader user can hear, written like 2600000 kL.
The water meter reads 24.3293 kL
